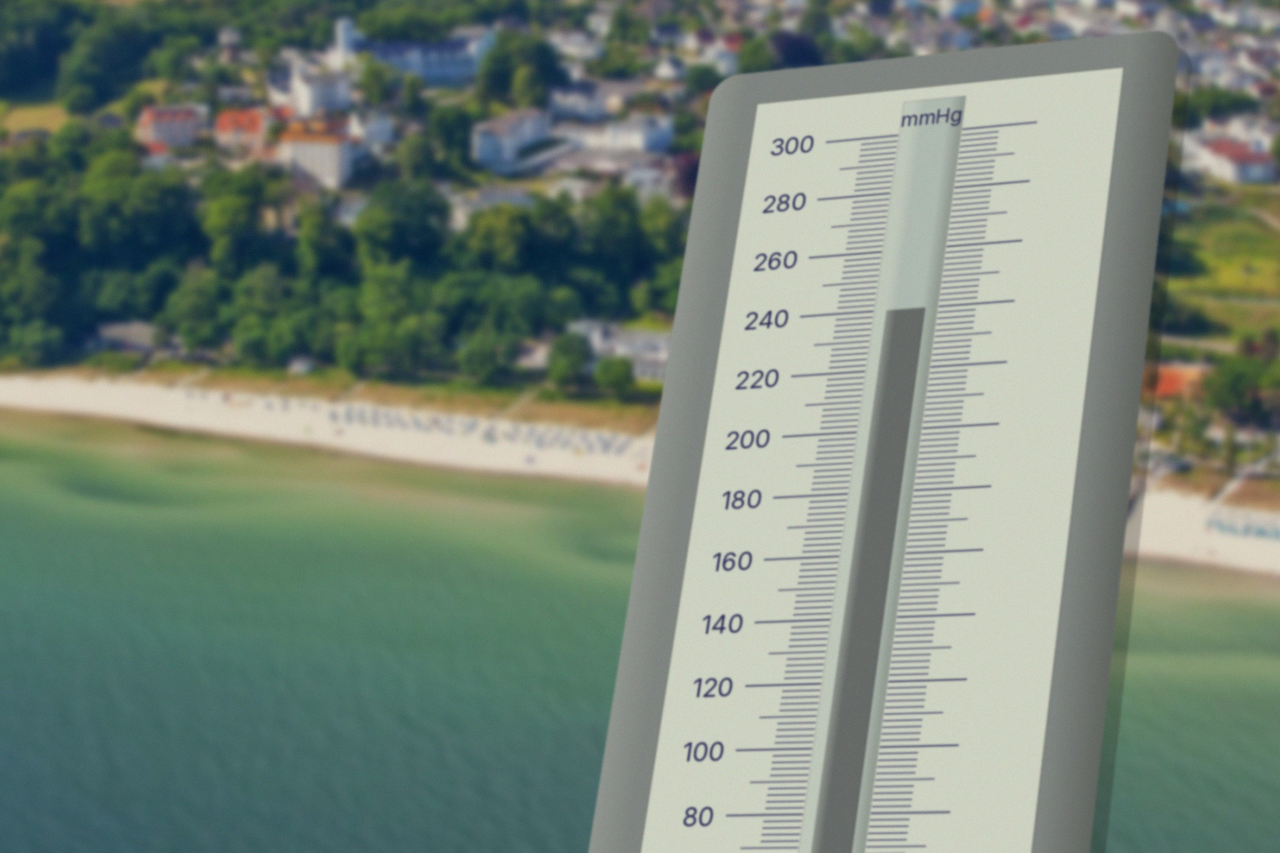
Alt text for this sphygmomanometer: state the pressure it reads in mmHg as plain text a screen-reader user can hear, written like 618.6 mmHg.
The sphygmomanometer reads 240 mmHg
